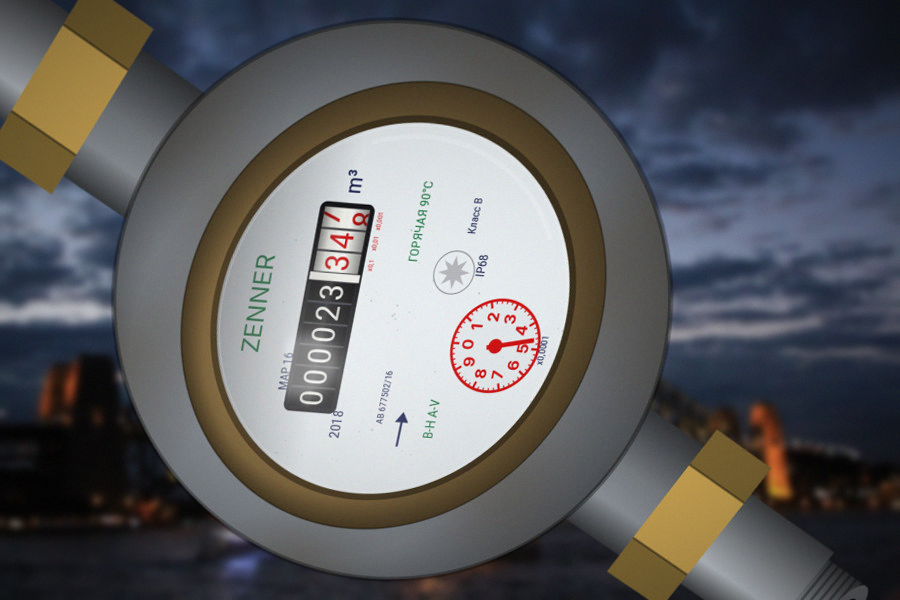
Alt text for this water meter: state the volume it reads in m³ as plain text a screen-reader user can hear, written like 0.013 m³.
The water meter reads 23.3474 m³
